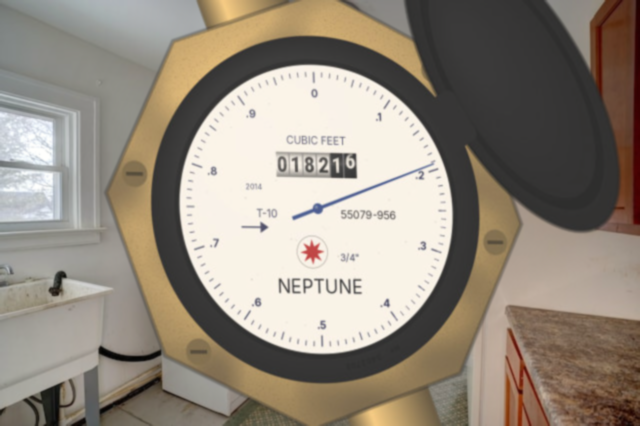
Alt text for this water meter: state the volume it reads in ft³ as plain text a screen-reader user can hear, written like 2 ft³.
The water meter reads 18216.19 ft³
